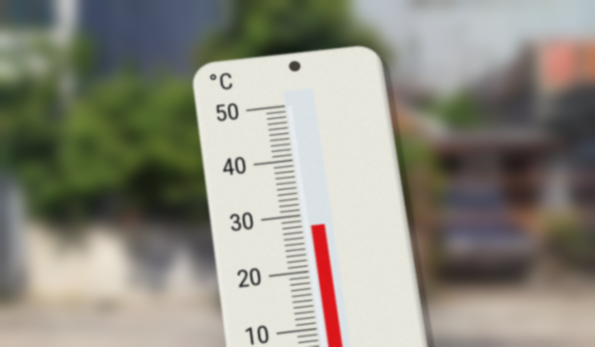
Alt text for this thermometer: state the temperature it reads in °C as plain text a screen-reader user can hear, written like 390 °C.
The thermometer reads 28 °C
